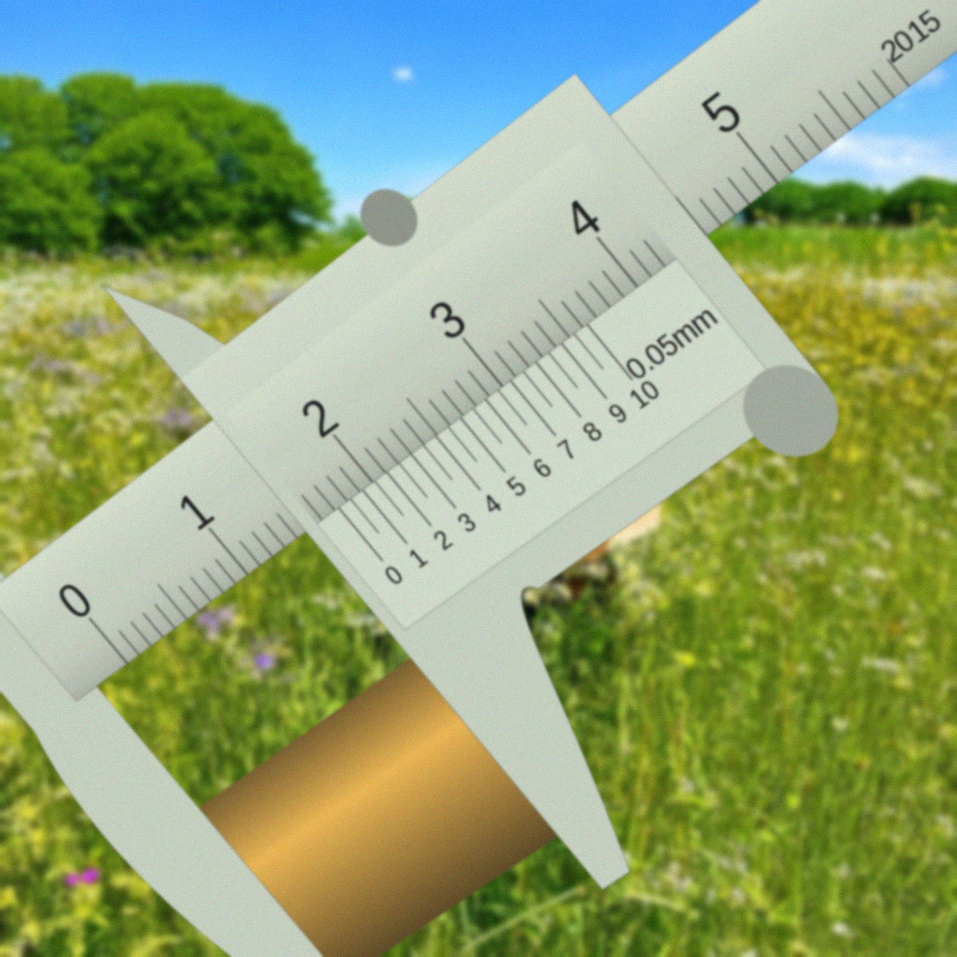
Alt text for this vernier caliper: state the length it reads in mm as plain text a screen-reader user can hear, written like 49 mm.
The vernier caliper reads 17.3 mm
